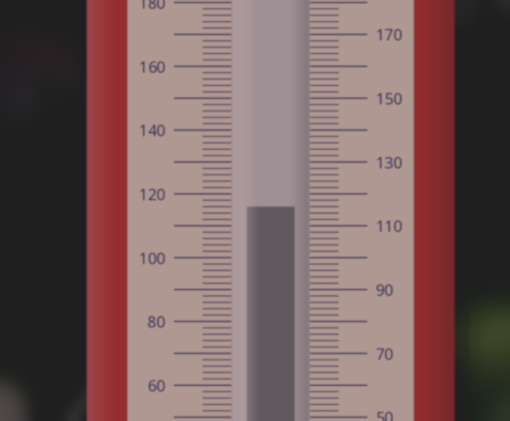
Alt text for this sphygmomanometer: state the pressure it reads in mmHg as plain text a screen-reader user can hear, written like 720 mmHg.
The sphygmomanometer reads 116 mmHg
